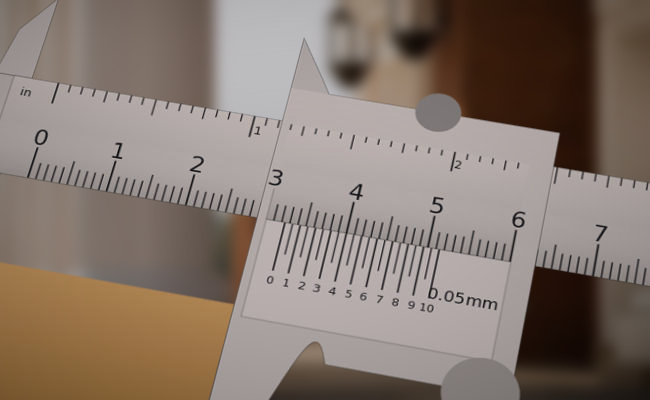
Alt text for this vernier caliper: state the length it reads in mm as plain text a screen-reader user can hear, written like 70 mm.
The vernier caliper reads 32.4 mm
